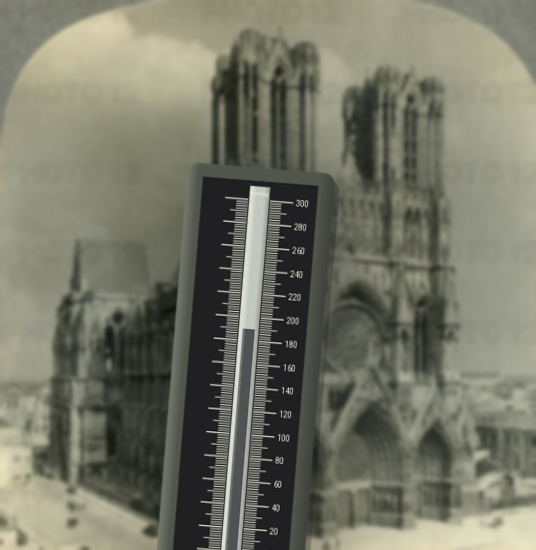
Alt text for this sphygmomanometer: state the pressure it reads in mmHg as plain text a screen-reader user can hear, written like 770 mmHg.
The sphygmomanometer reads 190 mmHg
